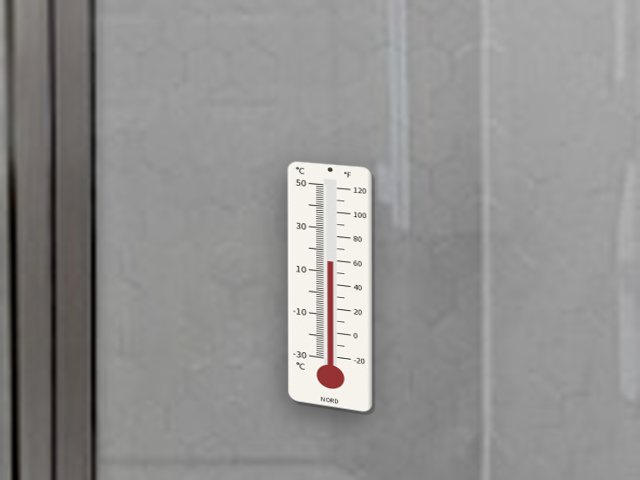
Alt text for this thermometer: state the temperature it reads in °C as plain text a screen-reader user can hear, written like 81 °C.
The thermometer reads 15 °C
